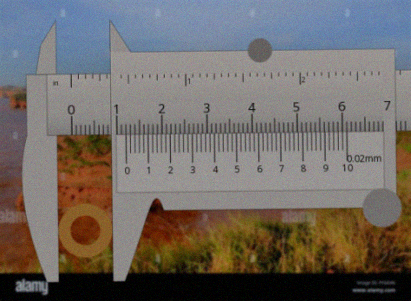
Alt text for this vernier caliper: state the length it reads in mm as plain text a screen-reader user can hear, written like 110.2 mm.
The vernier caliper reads 12.0 mm
